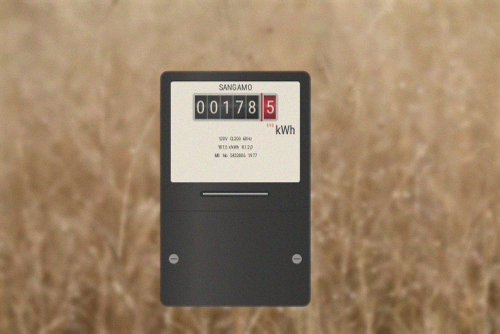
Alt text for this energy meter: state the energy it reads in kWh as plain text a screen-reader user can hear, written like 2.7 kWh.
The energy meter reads 178.5 kWh
